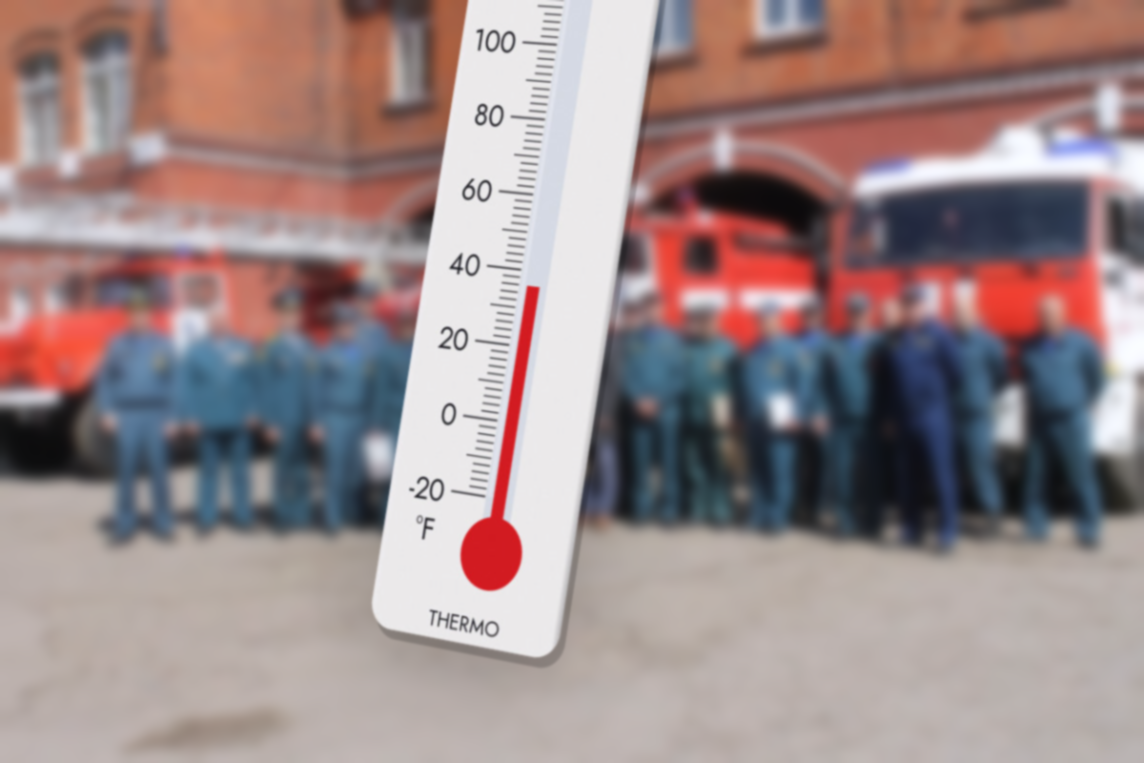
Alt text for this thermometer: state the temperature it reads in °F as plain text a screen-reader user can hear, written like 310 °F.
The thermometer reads 36 °F
